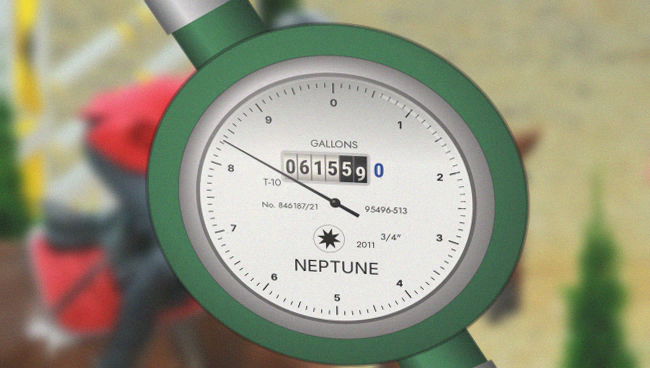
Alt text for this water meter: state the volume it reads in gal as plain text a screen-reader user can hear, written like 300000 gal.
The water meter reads 615588.3 gal
